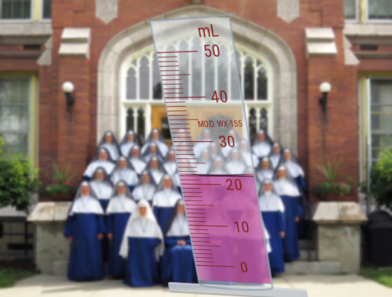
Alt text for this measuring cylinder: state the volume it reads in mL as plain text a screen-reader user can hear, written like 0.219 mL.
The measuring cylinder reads 22 mL
